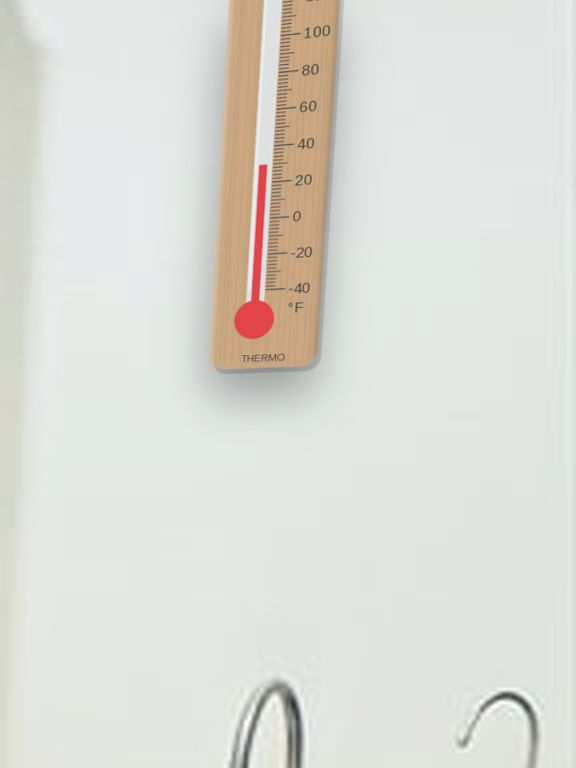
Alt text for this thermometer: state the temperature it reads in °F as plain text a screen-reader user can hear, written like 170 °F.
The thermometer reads 30 °F
